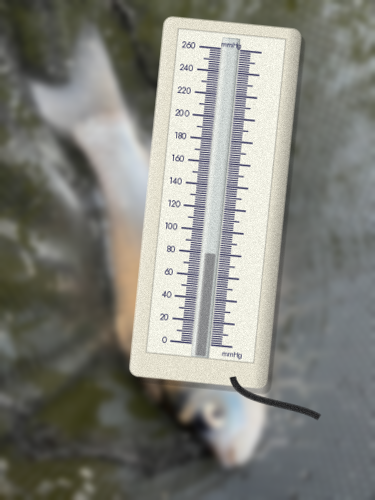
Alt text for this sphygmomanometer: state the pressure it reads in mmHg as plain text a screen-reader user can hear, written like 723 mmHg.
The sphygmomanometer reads 80 mmHg
